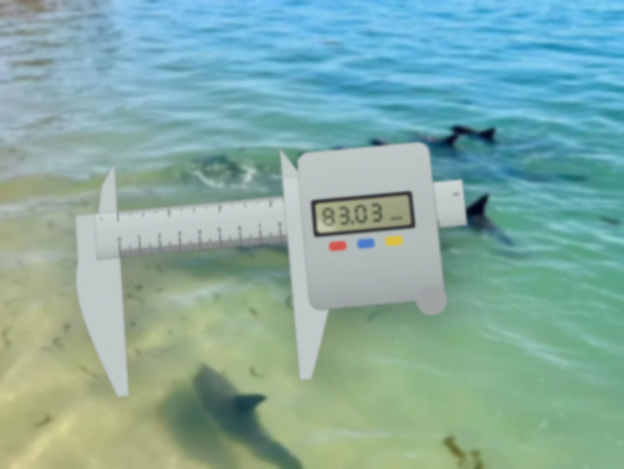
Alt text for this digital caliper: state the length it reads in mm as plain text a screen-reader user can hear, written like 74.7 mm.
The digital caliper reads 83.03 mm
